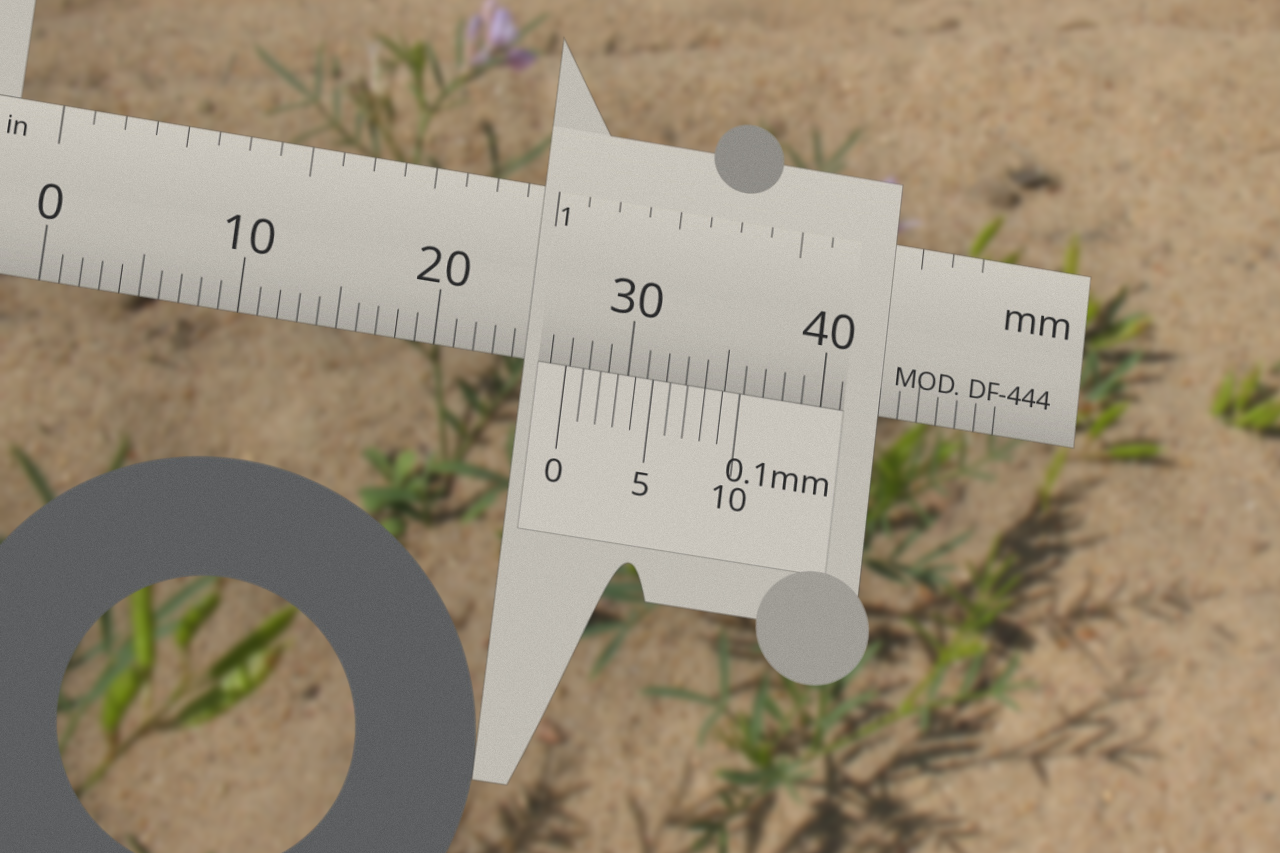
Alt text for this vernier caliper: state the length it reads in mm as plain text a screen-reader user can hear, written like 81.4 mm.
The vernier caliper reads 26.8 mm
